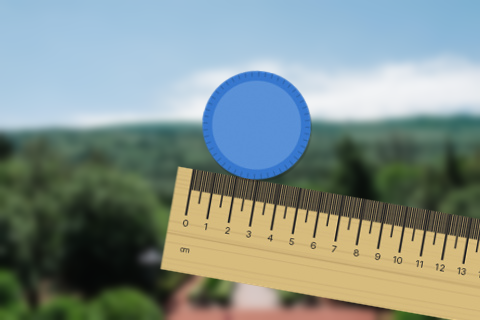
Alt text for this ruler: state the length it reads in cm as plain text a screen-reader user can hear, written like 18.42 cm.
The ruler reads 5 cm
